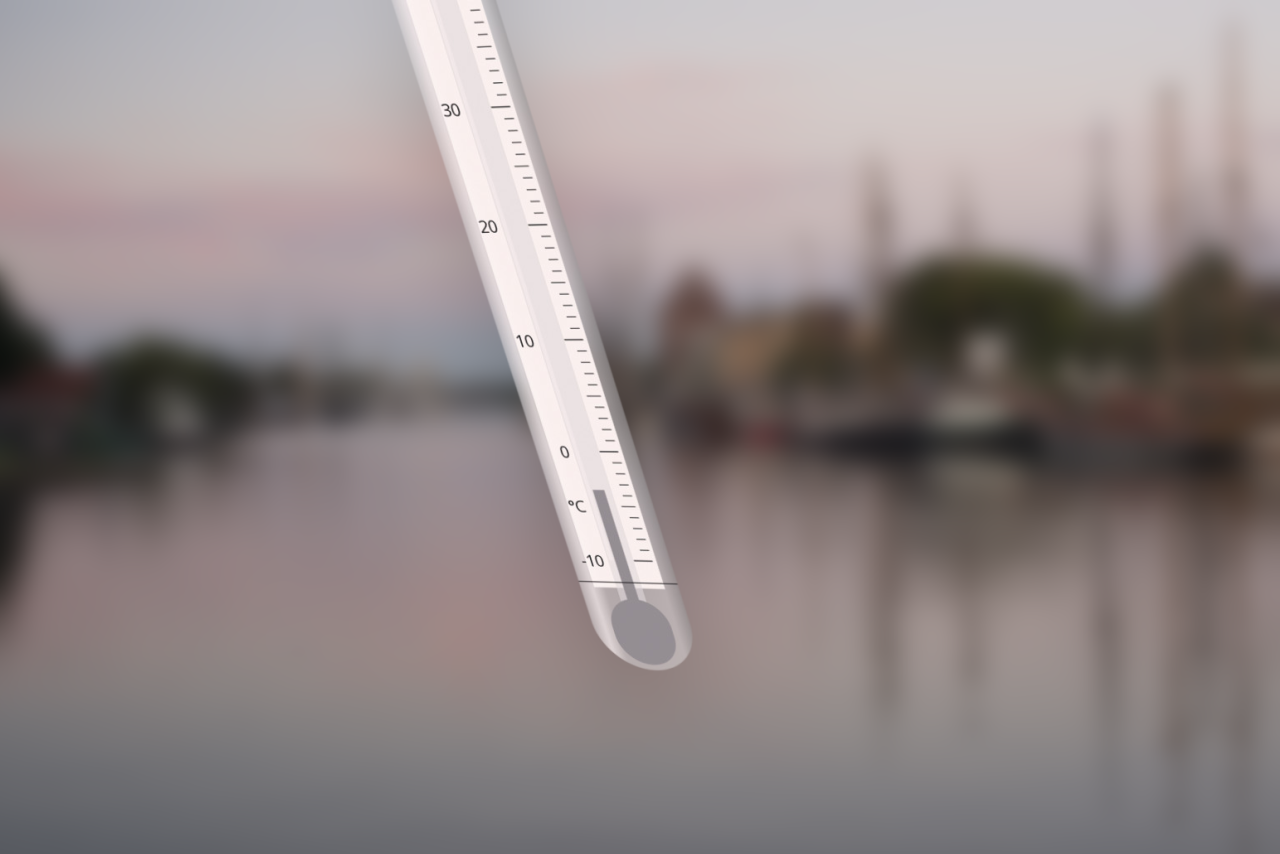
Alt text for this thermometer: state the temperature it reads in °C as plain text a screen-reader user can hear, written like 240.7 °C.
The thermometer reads -3.5 °C
